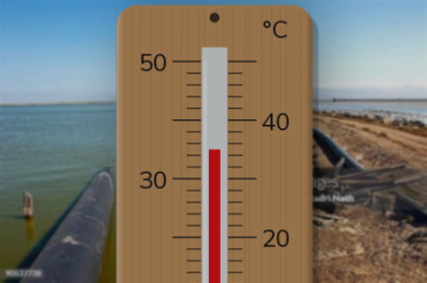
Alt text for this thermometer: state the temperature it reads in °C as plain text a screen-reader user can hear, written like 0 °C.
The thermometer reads 35 °C
